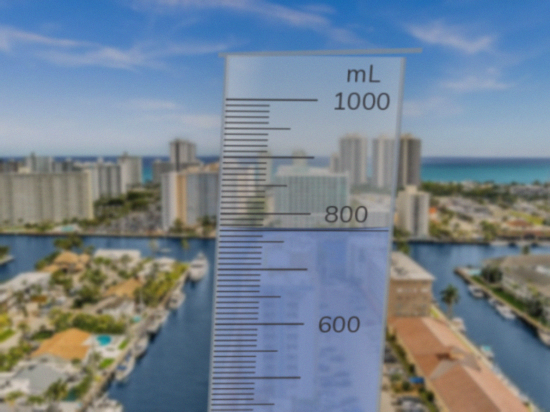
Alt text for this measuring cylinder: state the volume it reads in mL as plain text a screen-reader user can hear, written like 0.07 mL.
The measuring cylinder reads 770 mL
